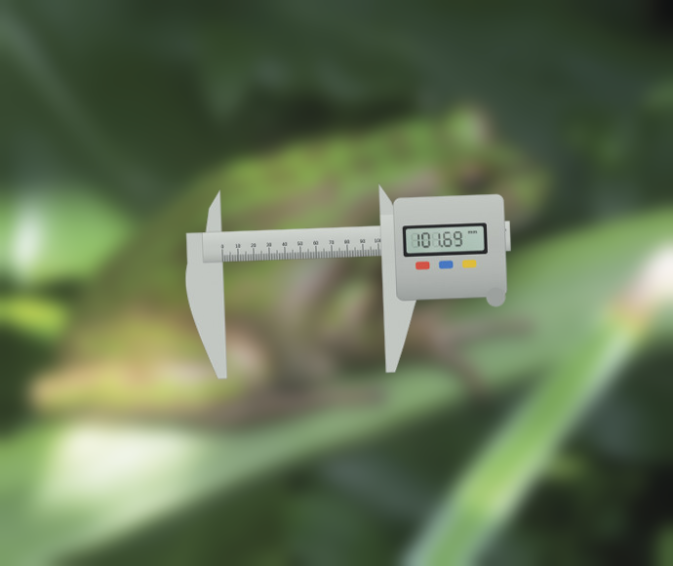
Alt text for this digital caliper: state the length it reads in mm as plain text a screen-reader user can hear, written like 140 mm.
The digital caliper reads 101.69 mm
